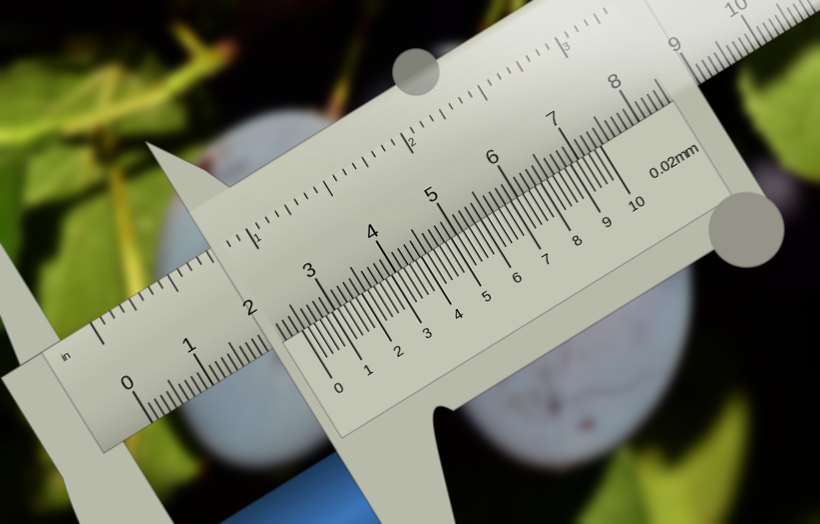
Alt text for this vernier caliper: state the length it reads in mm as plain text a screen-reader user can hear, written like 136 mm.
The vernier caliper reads 24.6 mm
